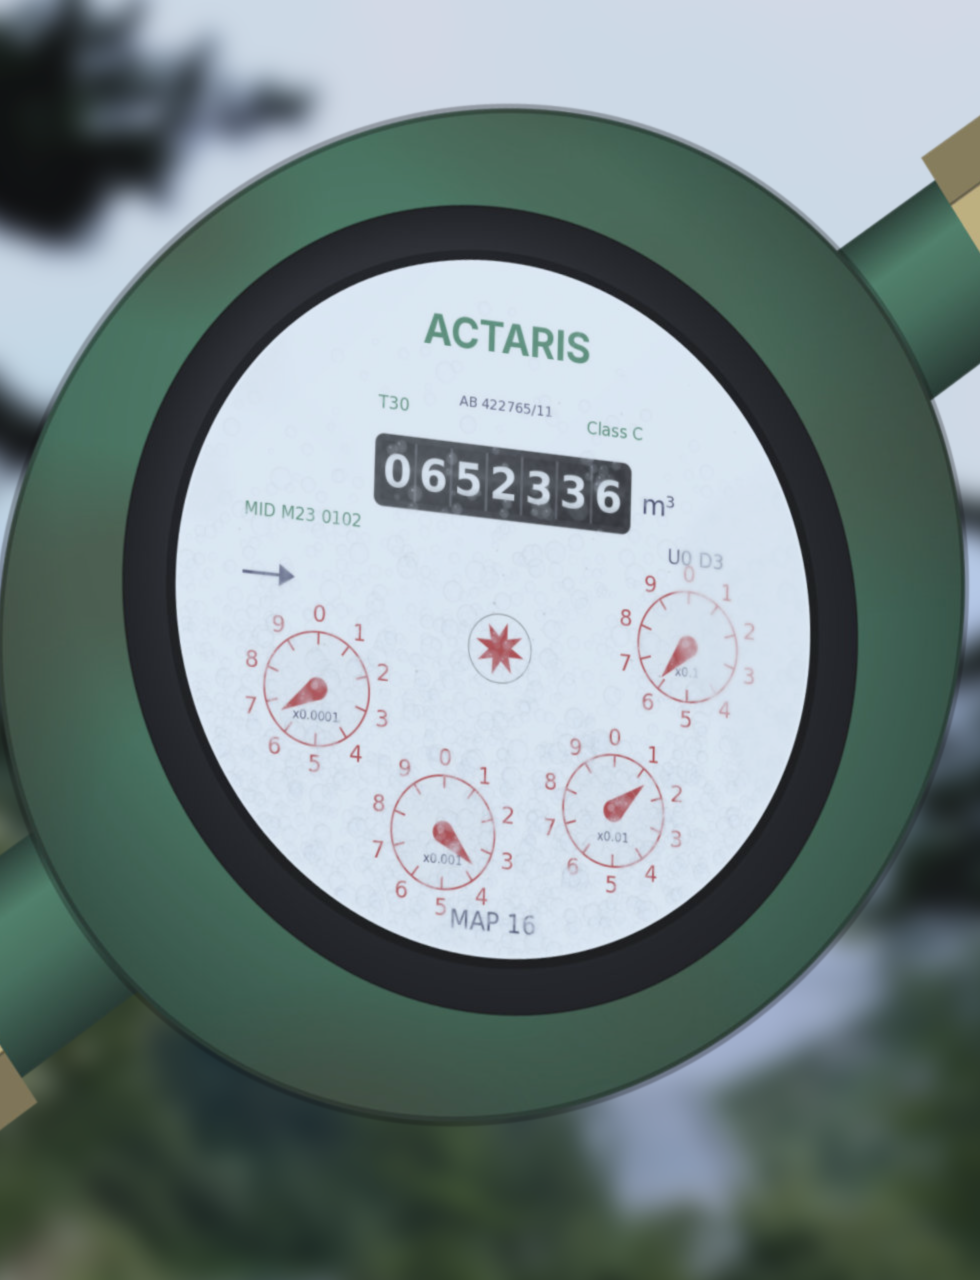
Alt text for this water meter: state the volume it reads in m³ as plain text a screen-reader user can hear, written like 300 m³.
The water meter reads 652336.6136 m³
